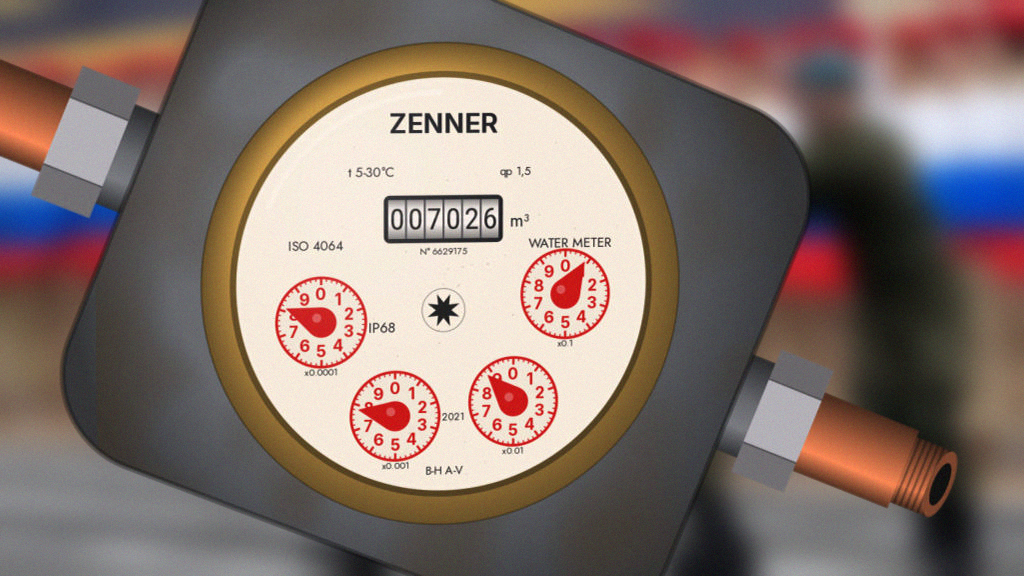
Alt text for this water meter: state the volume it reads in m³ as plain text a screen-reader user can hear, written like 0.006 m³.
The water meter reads 7026.0878 m³
